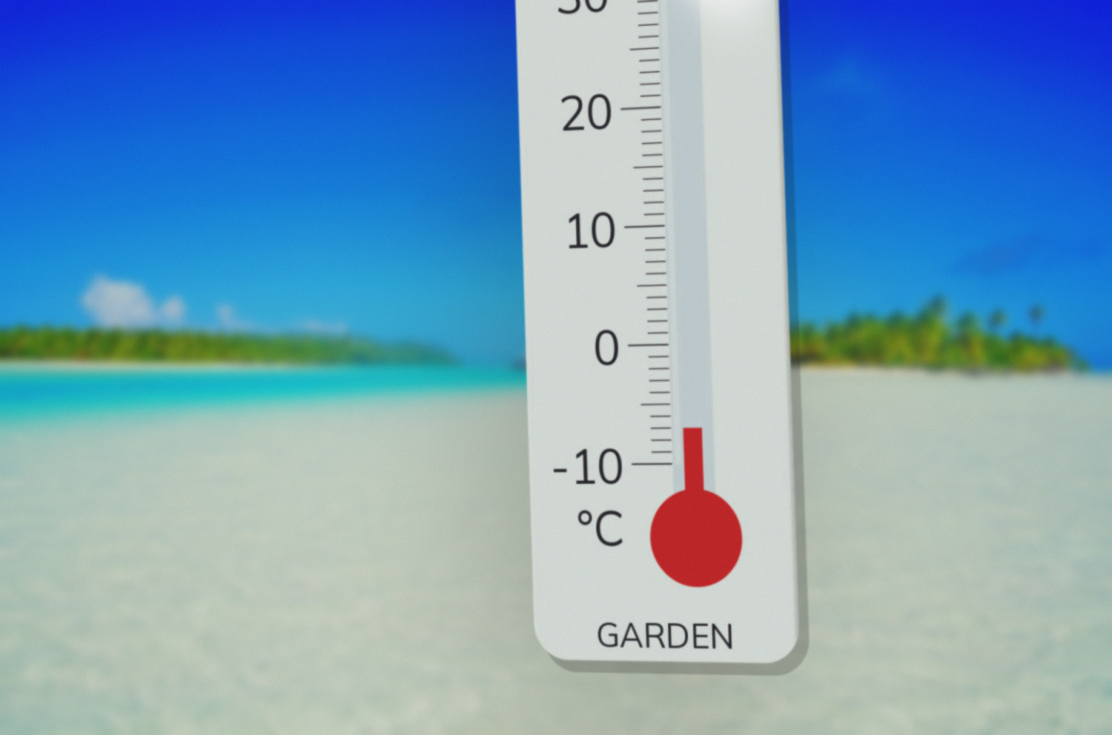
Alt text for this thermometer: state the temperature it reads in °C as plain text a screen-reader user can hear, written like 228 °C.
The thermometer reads -7 °C
